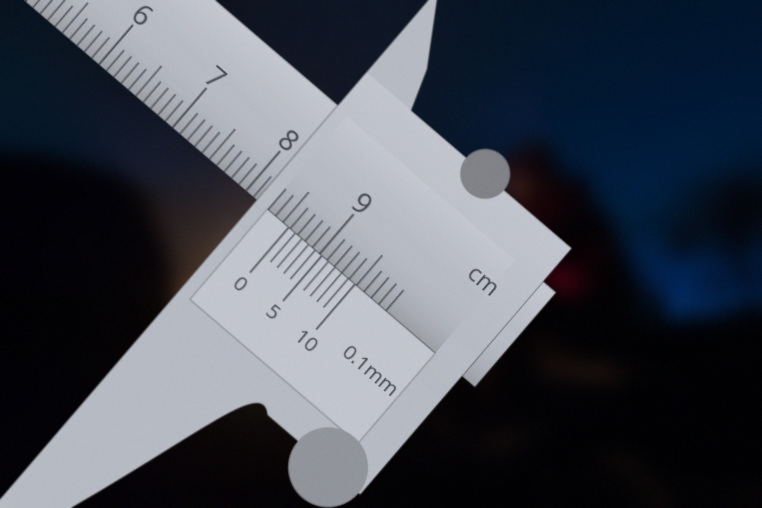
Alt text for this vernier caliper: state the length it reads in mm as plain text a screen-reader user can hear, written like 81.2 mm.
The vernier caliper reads 85.8 mm
